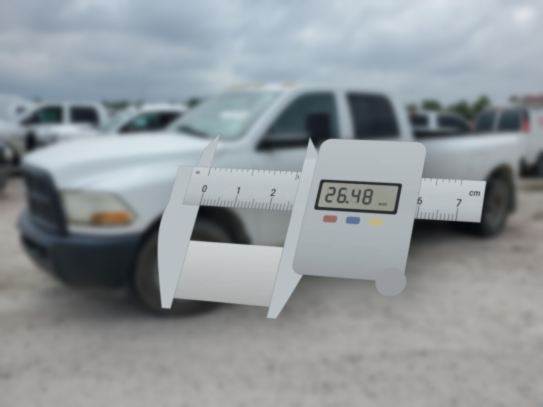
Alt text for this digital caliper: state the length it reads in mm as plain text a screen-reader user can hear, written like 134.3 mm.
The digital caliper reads 26.48 mm
